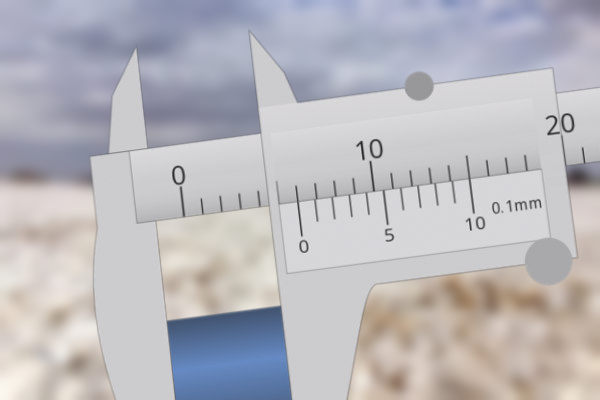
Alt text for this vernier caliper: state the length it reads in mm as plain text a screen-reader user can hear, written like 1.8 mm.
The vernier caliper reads 6.0 mm
